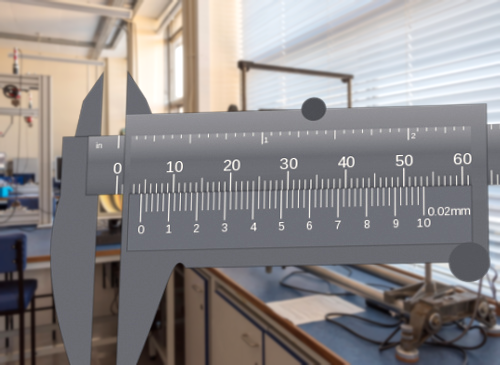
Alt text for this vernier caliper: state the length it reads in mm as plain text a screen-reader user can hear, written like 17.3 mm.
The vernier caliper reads 4.4 mm
